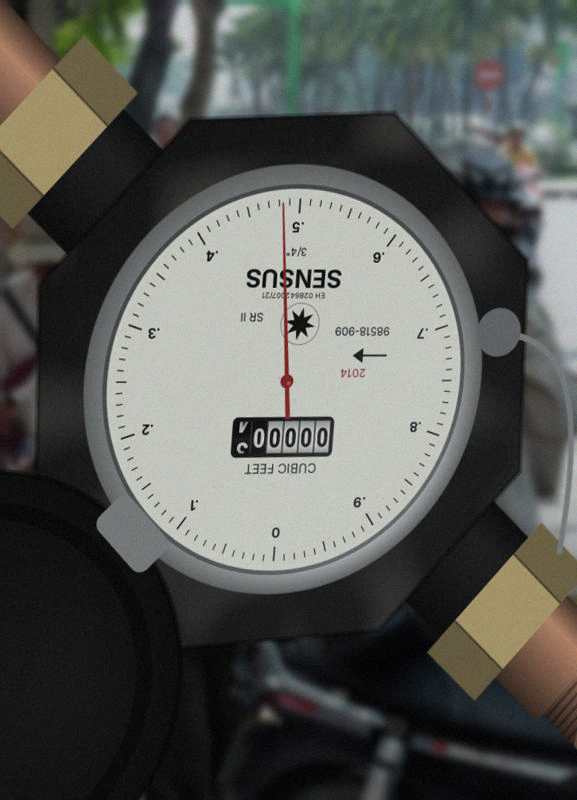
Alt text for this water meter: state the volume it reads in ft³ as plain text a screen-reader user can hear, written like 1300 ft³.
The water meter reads 3.48 ft³
